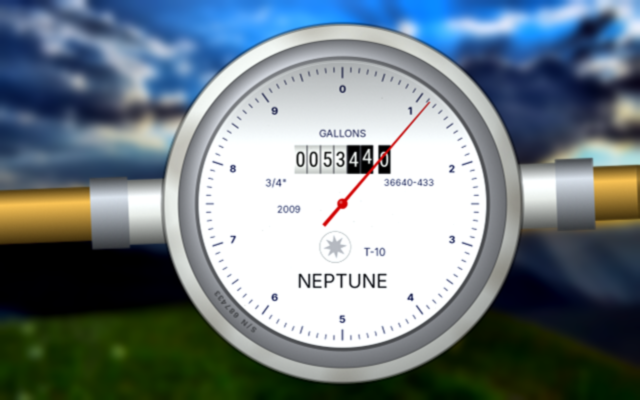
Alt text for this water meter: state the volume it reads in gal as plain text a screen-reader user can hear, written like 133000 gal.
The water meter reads 53441.1 gal
